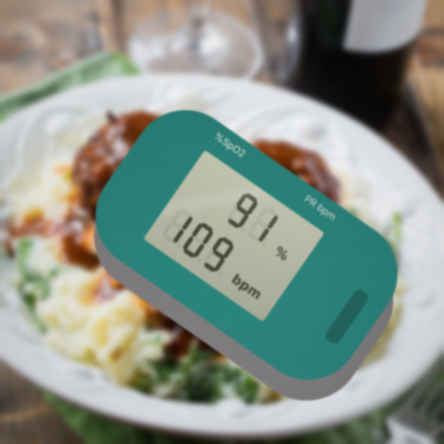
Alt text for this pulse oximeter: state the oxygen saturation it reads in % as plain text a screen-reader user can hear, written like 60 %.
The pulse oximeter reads 91 %
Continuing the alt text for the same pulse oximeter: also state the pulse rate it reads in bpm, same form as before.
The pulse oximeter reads 109 bpm
